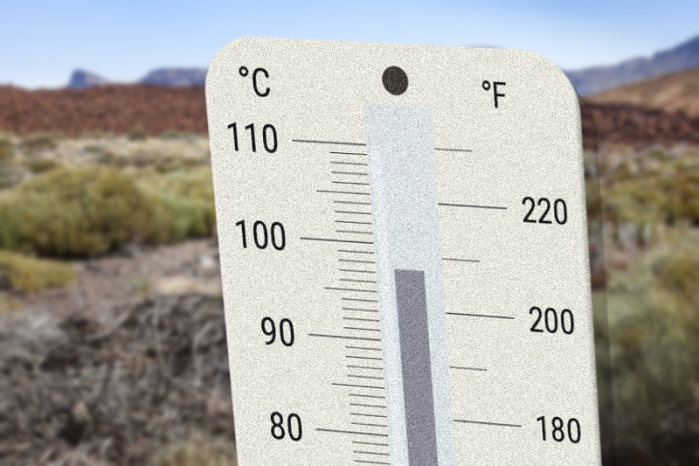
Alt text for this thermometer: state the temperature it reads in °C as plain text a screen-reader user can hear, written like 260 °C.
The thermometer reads 97.5 °C
